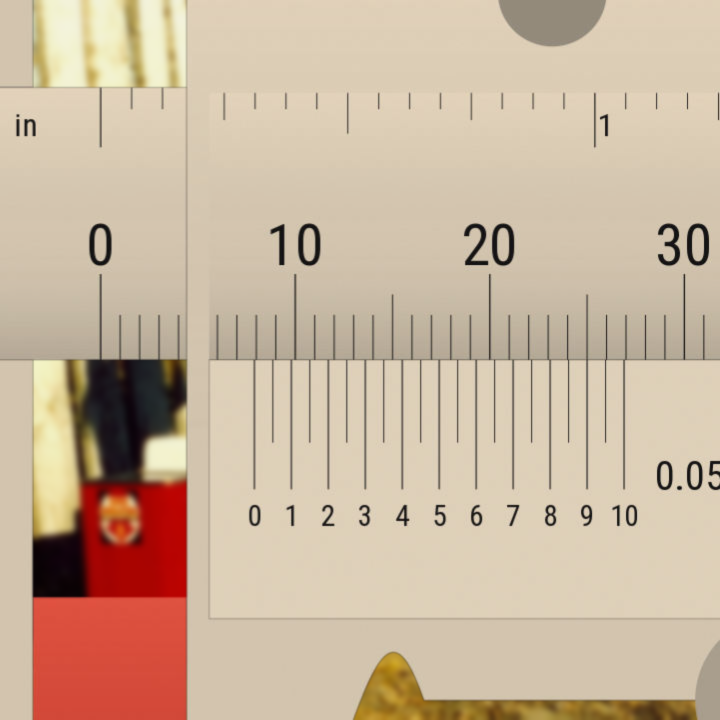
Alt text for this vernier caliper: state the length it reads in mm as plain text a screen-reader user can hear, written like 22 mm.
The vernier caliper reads 7.9 mm
